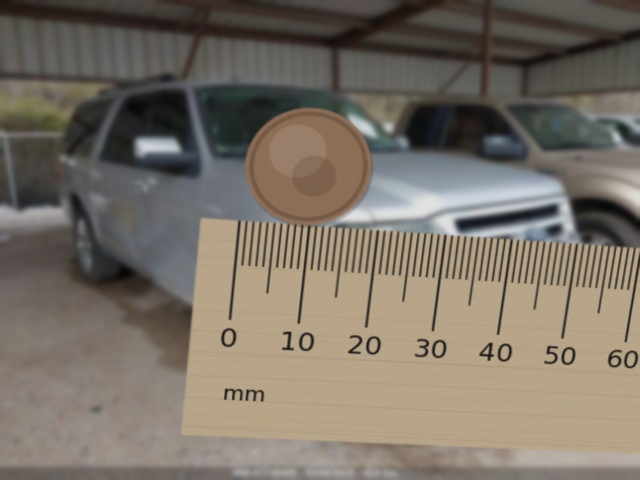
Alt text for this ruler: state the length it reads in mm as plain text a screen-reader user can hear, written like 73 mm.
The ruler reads 18 mm
